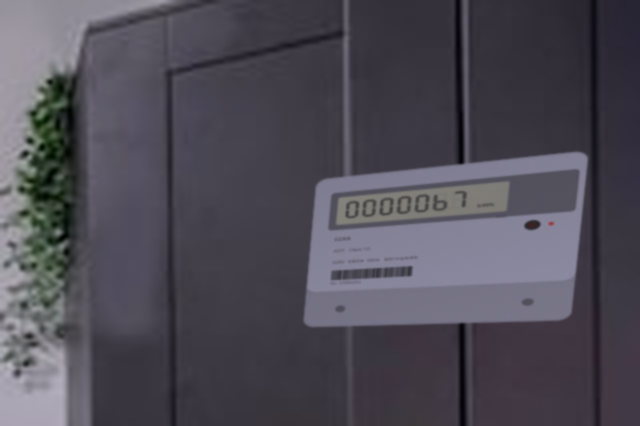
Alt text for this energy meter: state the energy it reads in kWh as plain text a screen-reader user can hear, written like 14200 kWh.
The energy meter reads 67 kWh
